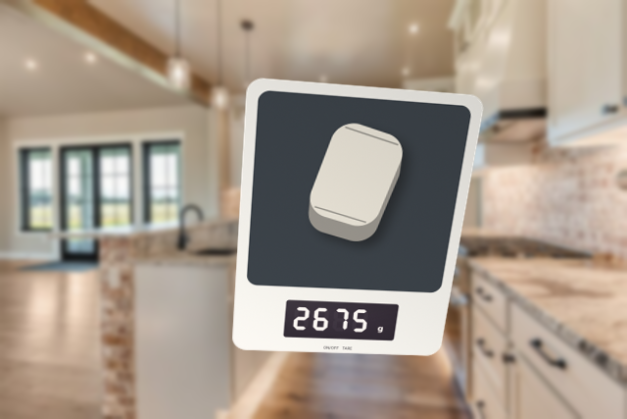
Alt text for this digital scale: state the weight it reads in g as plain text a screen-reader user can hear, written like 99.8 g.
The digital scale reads 2675 g
